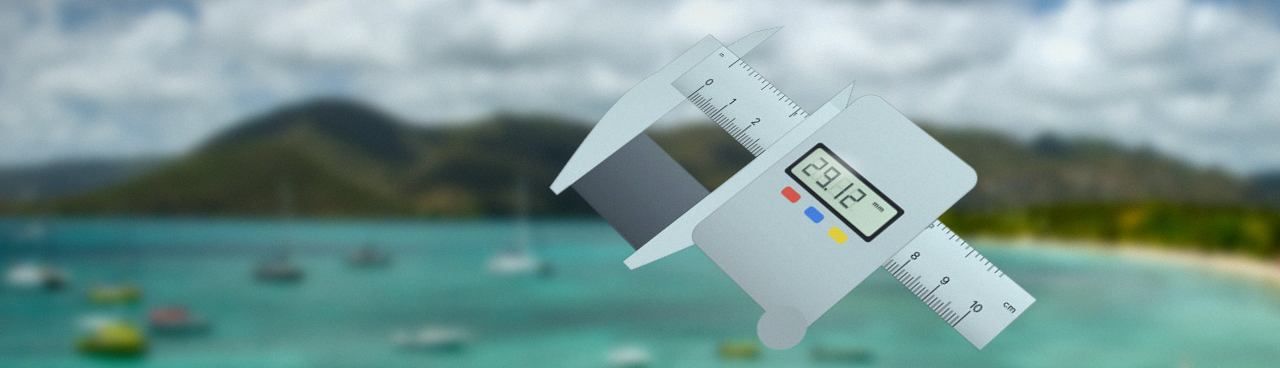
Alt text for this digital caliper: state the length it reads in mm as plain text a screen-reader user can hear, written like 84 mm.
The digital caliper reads 29.12 mm
